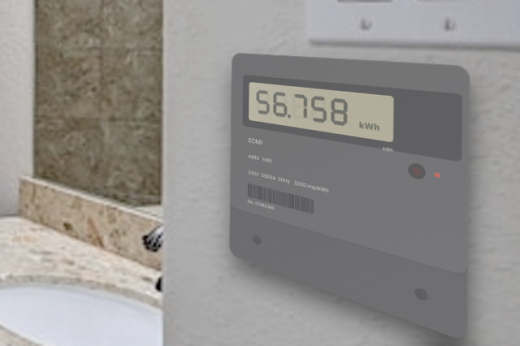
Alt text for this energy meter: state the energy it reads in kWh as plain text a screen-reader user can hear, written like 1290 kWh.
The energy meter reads 56.758 kWh
